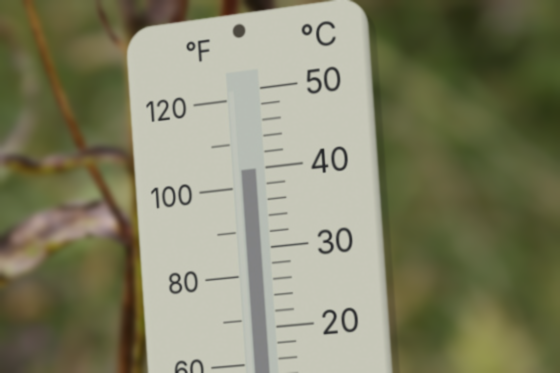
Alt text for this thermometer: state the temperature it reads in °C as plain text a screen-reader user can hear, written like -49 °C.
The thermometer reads 40 °C
